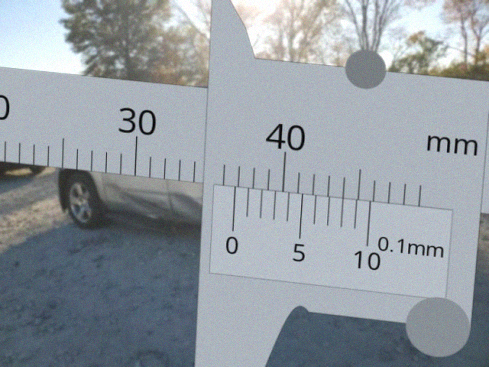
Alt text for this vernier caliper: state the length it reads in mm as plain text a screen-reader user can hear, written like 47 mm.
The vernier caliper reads 36.8 mm
